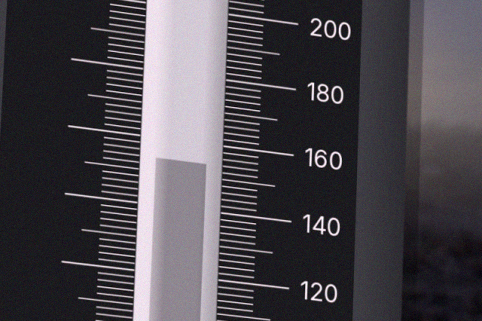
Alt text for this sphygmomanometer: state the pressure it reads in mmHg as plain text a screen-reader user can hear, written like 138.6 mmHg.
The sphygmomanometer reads 154 mmHg
